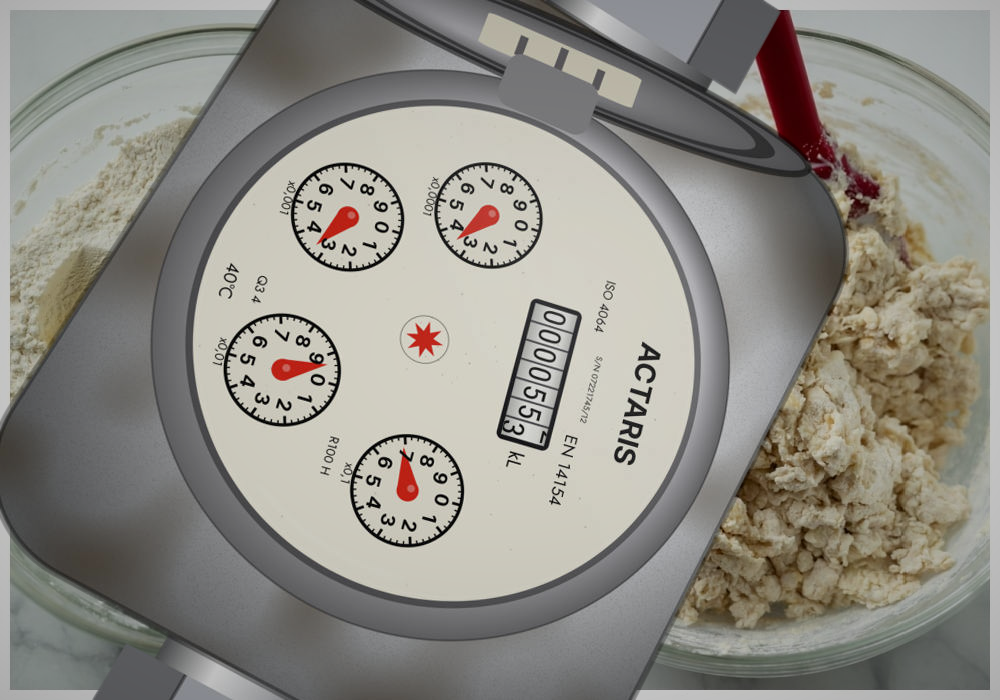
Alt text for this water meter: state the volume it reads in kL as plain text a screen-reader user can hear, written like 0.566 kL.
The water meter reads 552.6933 kL
